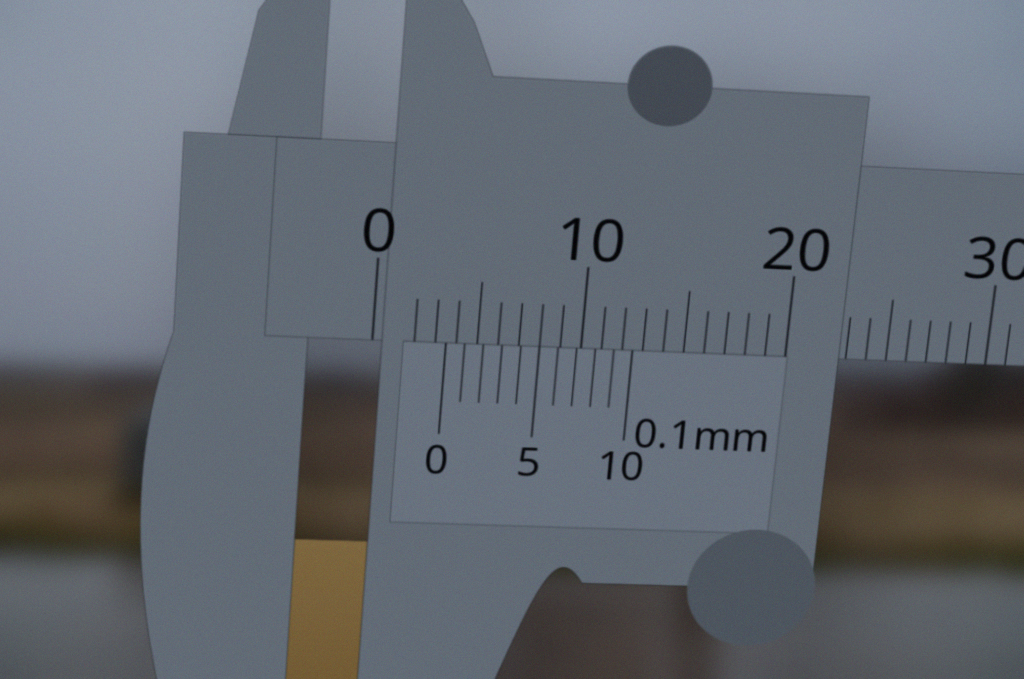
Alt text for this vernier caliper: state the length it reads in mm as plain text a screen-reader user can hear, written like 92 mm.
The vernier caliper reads 3.5 mm
